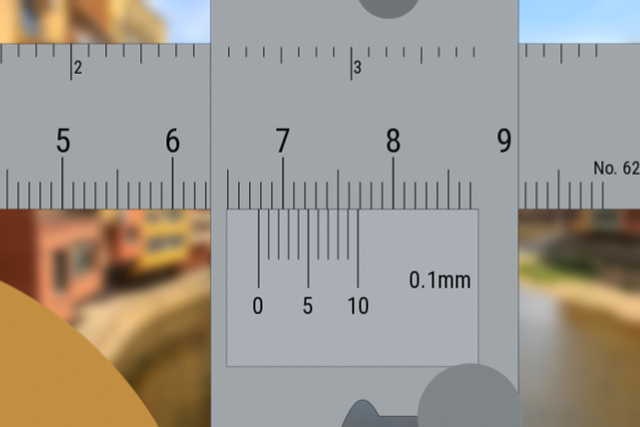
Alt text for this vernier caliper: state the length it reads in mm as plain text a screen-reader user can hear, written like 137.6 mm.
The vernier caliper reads 67.8 mm
